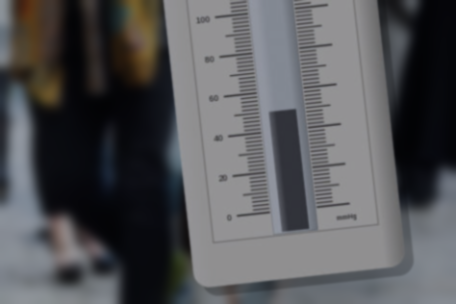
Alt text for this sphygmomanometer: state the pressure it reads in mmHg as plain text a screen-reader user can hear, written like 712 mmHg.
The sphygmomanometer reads 50 mmHg
